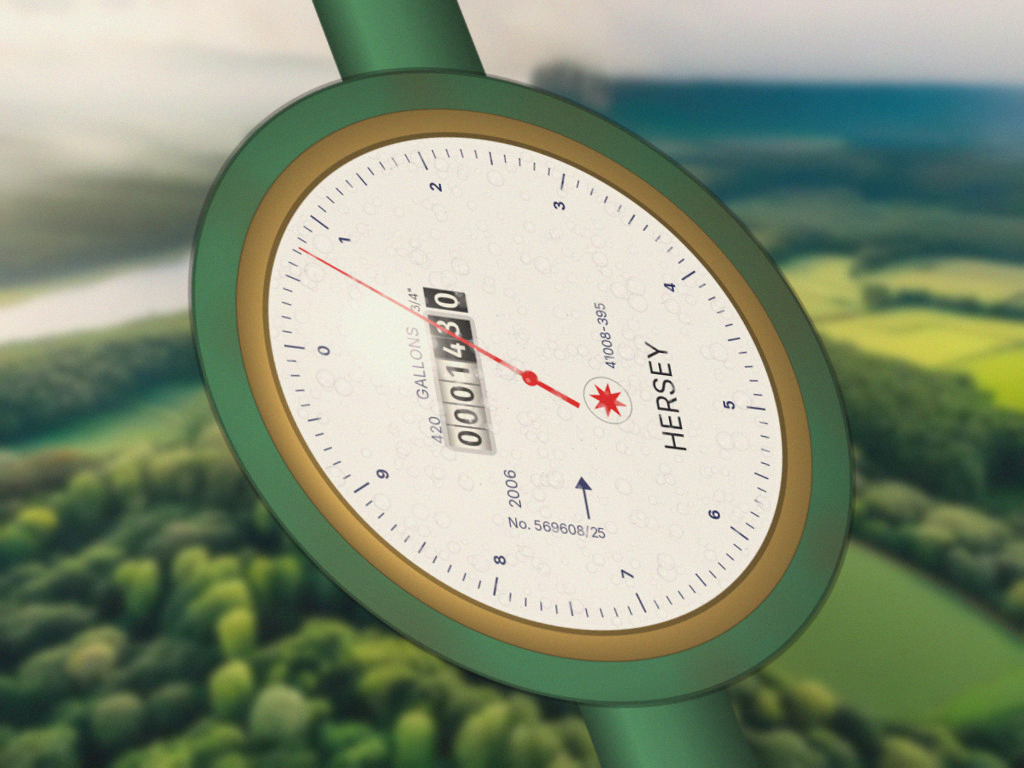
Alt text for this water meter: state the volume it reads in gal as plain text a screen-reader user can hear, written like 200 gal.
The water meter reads 1430.7 gal
